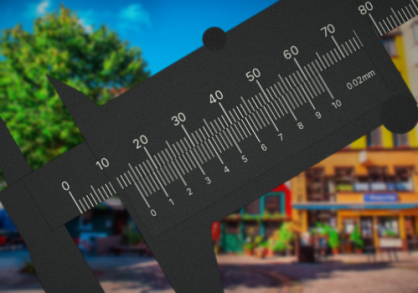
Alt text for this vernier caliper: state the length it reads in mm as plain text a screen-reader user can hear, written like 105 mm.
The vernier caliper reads 14.0 mm
